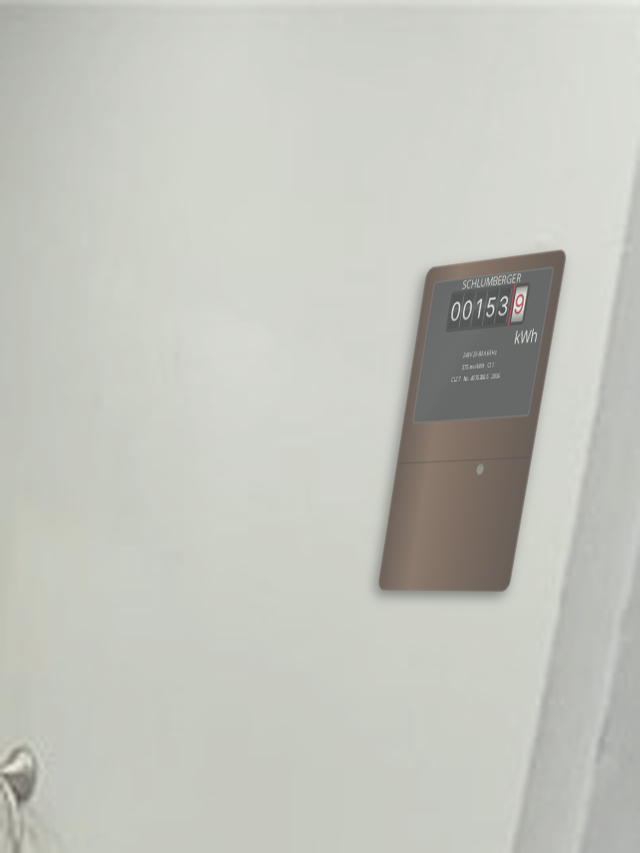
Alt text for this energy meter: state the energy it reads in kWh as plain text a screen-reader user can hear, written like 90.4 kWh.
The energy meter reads 153.9 kWh
